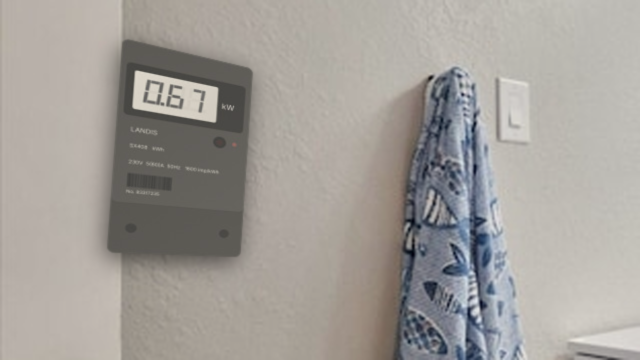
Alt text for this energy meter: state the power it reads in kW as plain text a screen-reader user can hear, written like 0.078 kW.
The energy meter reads 0.67 kW
